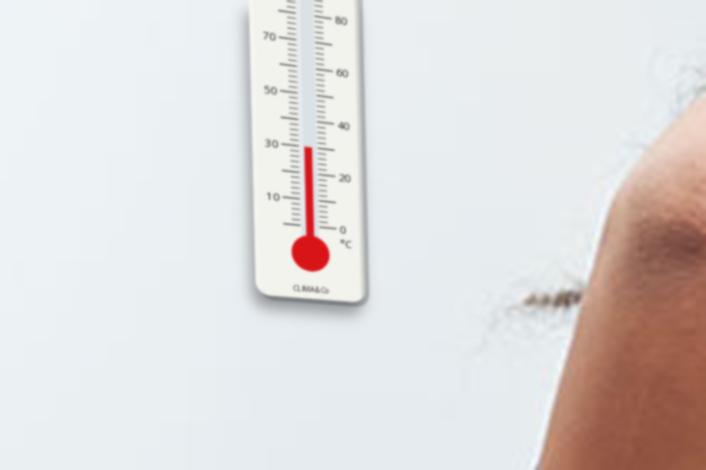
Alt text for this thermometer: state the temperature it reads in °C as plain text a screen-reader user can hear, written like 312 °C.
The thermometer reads 30 °C
